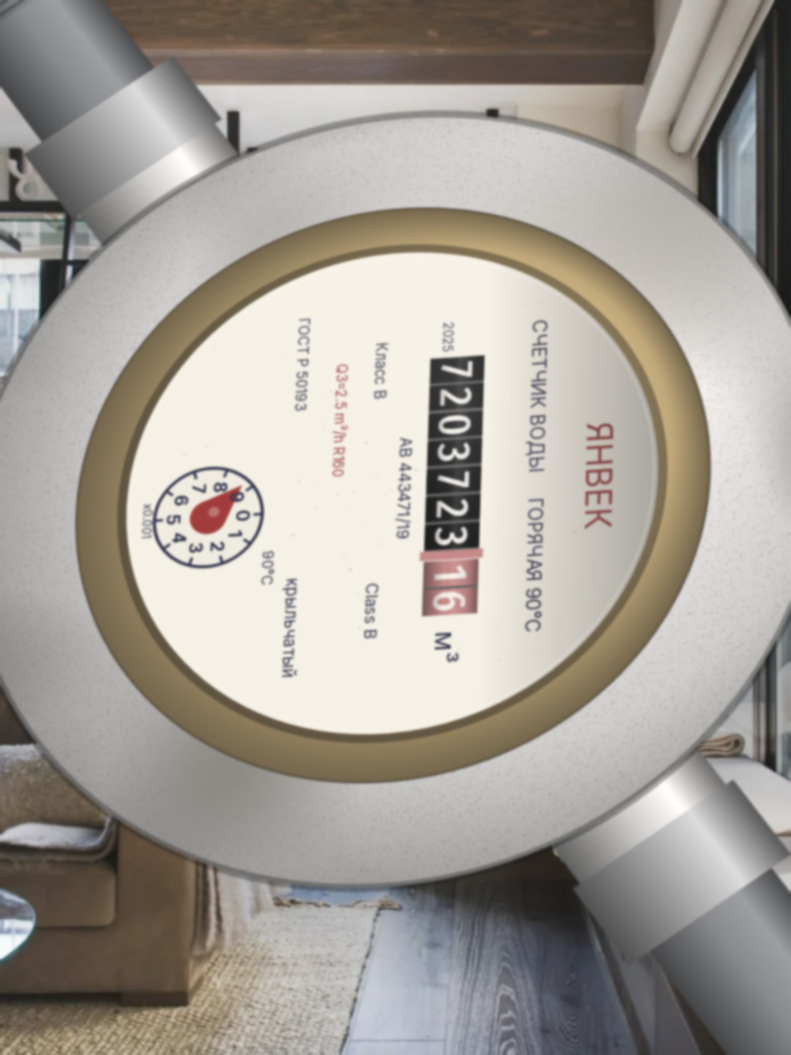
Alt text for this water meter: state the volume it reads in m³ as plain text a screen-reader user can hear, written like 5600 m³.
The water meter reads 7203723.168 m³
